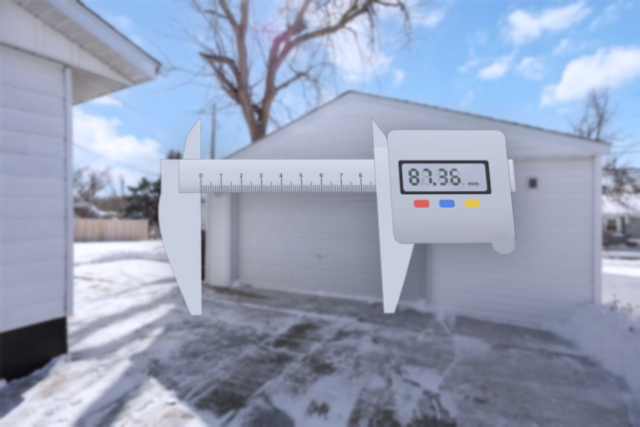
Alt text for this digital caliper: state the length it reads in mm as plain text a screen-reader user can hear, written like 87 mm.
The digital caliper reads 87.36 mm
